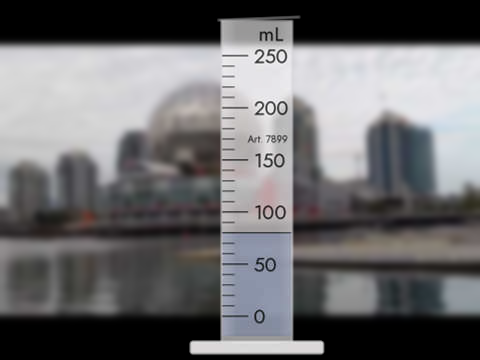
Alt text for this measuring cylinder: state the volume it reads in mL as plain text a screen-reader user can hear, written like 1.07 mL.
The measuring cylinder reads 80 mL
